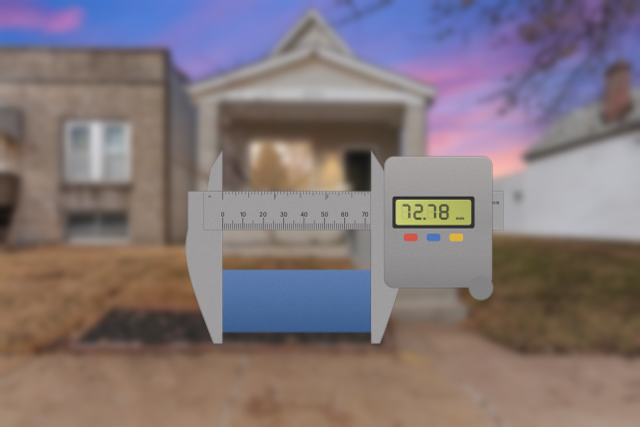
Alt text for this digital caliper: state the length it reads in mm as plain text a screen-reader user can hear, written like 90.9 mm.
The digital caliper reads 72.78 mm
